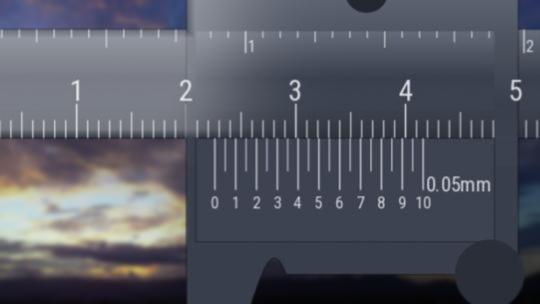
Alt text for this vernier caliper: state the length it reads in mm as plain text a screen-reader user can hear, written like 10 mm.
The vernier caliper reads 22.6 mm
